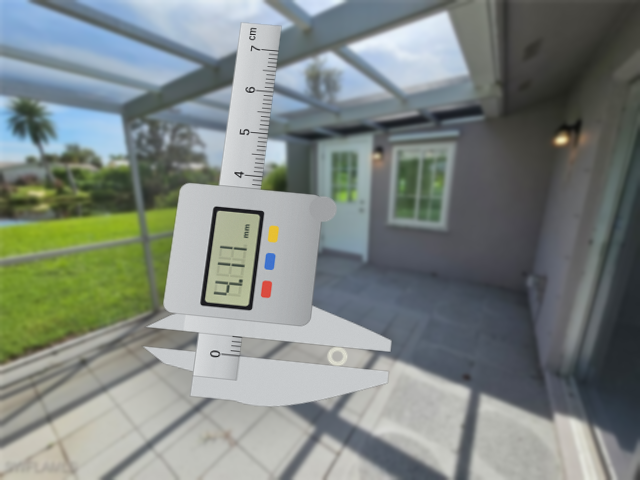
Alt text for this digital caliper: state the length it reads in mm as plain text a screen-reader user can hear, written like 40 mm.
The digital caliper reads 4.11 mm
